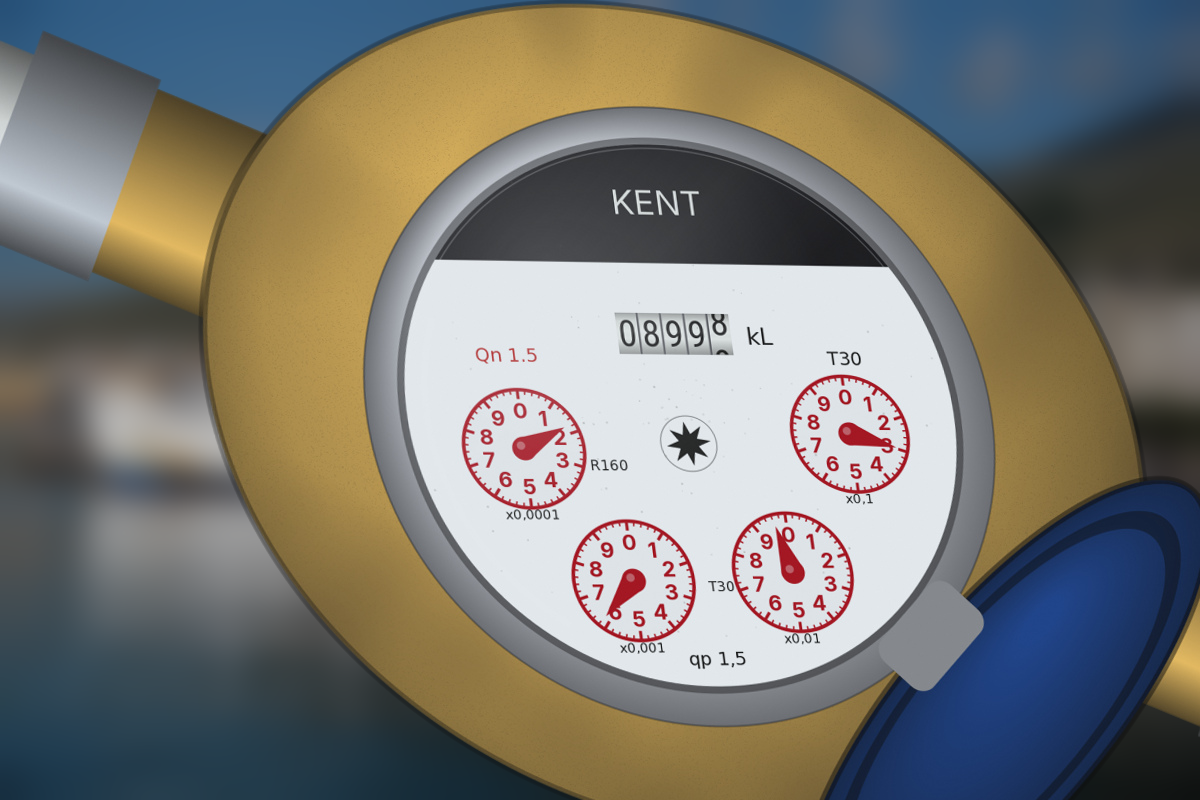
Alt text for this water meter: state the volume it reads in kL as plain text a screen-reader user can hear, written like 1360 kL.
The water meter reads 8998.2961 kL
